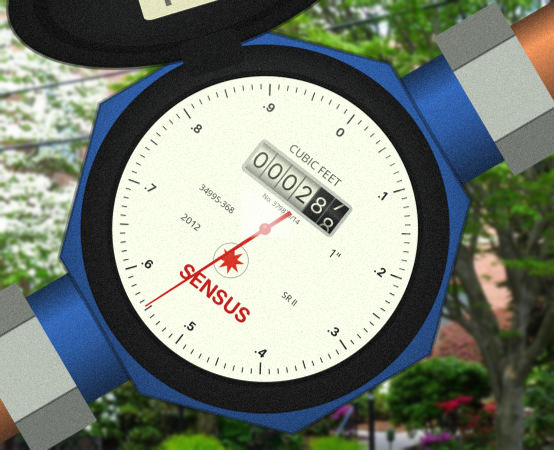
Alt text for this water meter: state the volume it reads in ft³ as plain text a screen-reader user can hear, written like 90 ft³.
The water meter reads 287.55 ft³
